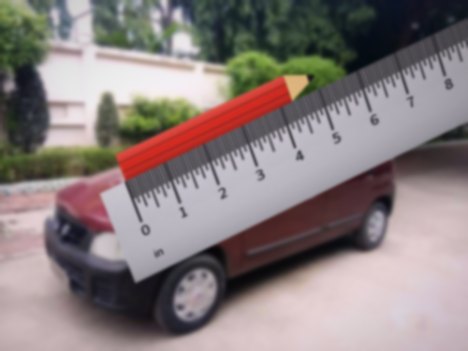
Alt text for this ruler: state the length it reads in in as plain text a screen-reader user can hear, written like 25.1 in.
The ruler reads 5 in
